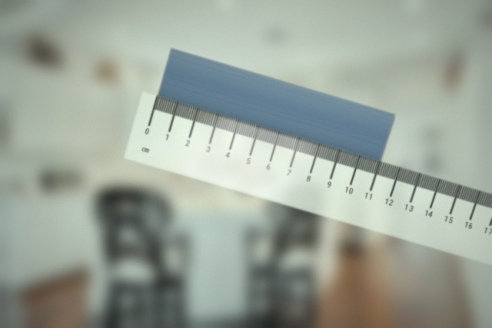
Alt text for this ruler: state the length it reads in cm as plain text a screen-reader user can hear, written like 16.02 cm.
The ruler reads 11 cm
